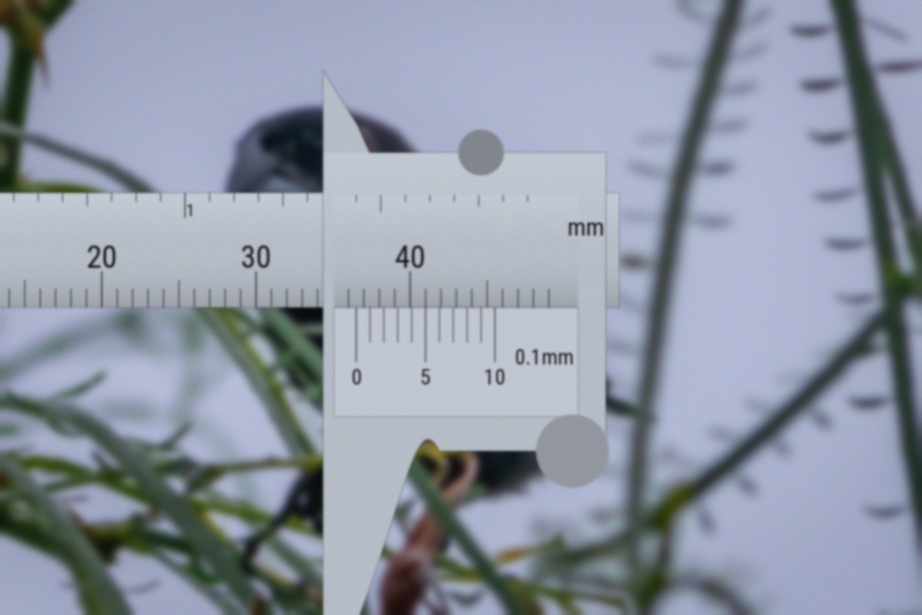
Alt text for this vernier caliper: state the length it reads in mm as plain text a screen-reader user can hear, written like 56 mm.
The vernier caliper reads 36.5 mm
